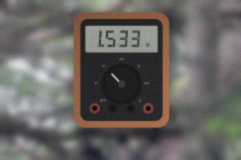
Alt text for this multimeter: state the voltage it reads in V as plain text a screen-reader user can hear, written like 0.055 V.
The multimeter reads 1.533 V
